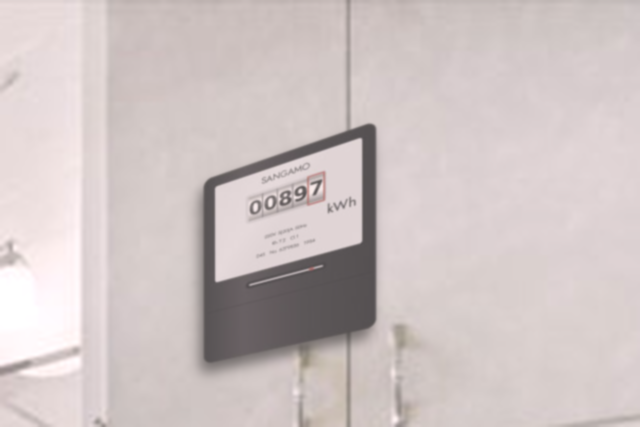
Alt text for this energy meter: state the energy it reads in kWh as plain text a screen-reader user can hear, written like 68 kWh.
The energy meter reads 89.7 kWh
